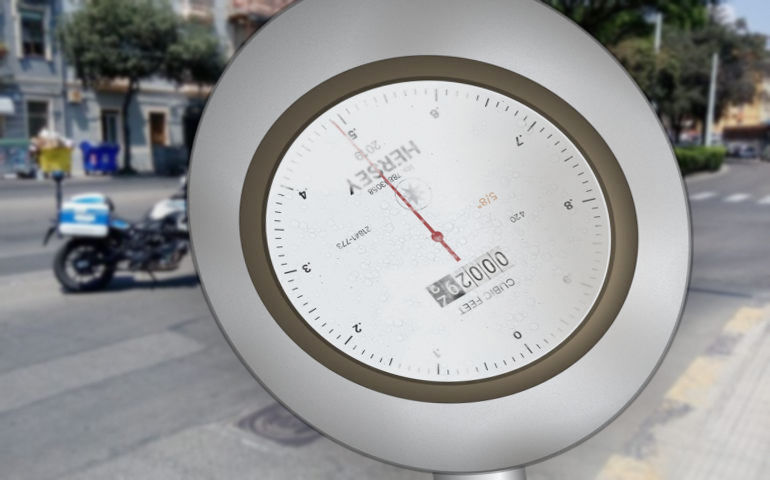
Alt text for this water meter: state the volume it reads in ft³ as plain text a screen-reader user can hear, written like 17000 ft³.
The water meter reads 292.49 ft³
